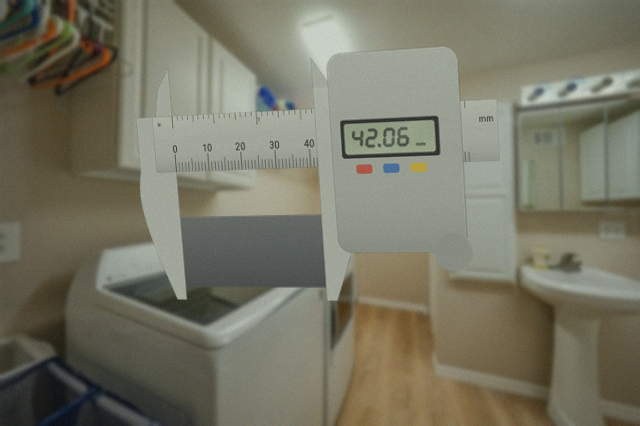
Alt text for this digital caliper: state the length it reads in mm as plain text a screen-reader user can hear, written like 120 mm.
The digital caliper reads 42.06 mm
